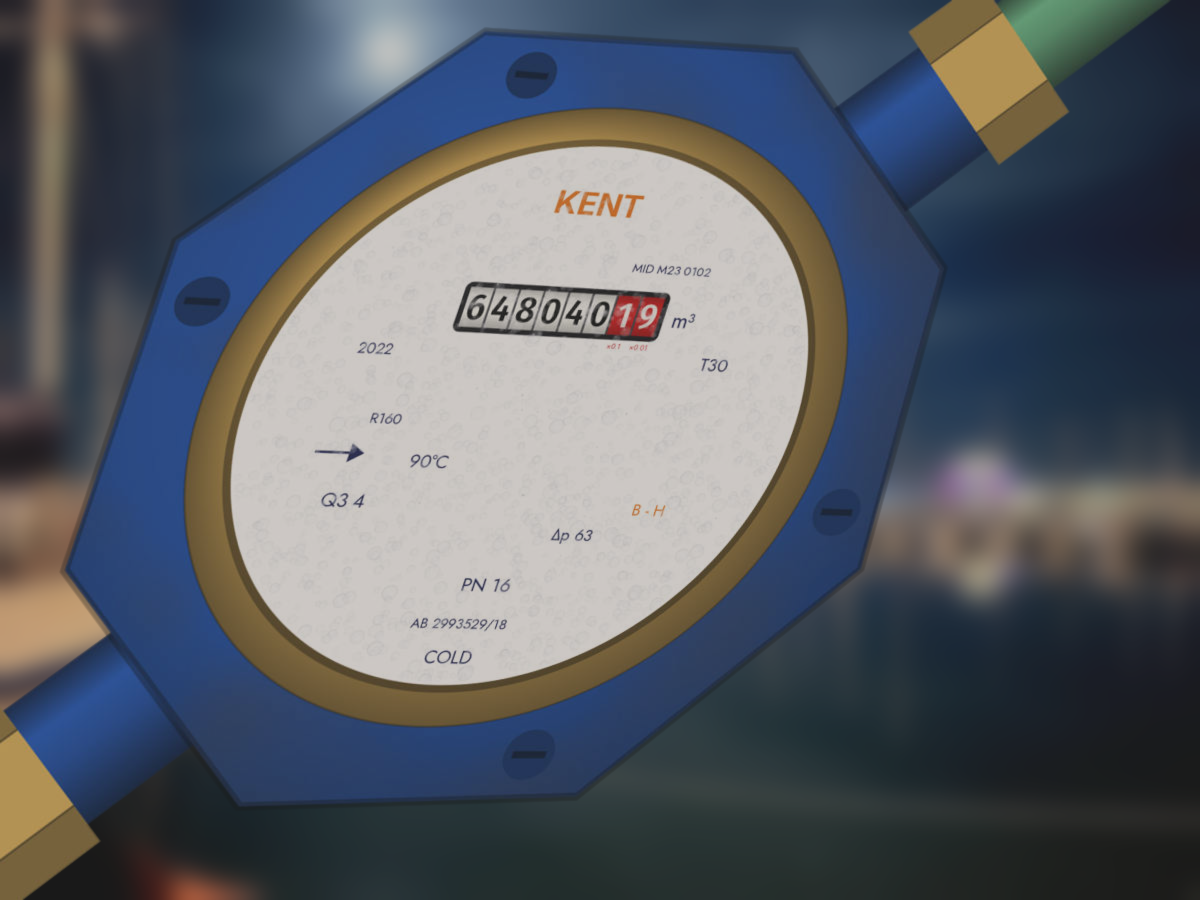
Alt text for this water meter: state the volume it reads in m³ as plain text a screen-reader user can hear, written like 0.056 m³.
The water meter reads 648040.19 m³
